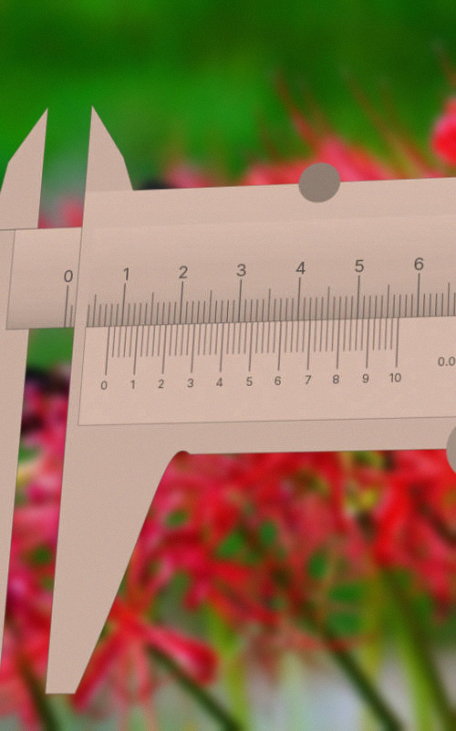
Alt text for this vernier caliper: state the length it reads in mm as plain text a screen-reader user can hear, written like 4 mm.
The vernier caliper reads 7.8 mm
